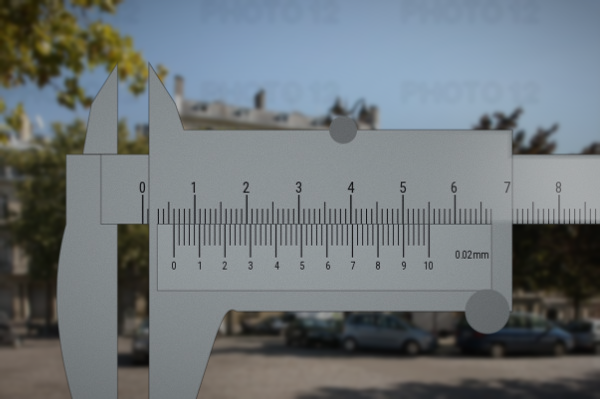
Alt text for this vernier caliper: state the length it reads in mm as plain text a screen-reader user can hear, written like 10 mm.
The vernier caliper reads 6.0 mm
